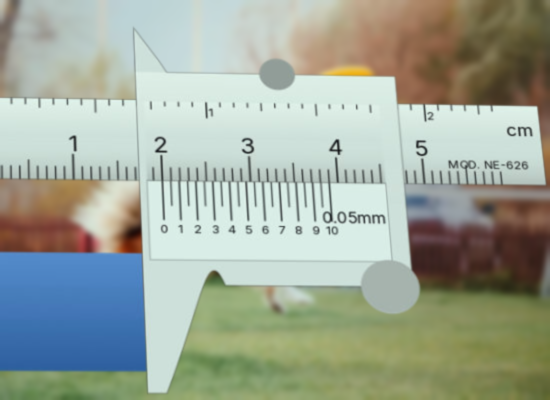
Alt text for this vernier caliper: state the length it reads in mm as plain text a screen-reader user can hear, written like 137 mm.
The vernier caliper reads 20.0 mm
